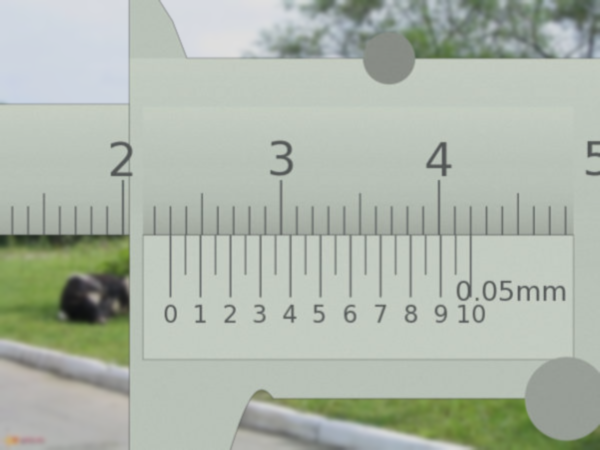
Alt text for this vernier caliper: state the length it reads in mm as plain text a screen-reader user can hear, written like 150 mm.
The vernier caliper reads 23.0 mm
